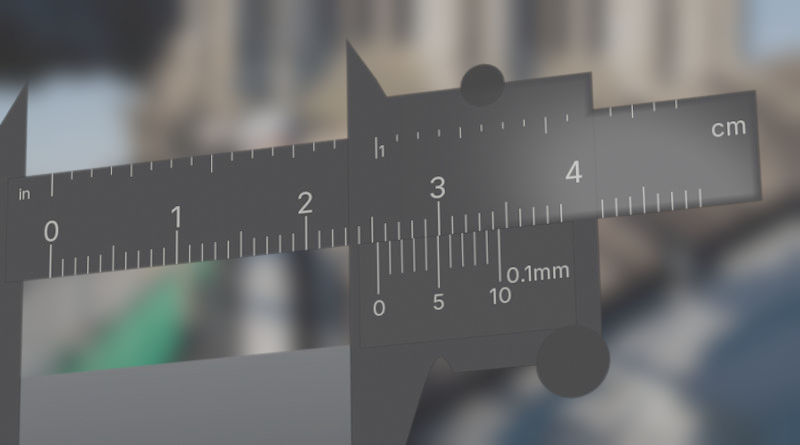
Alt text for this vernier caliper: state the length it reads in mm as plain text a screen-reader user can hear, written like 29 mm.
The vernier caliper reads 25.4 mm
